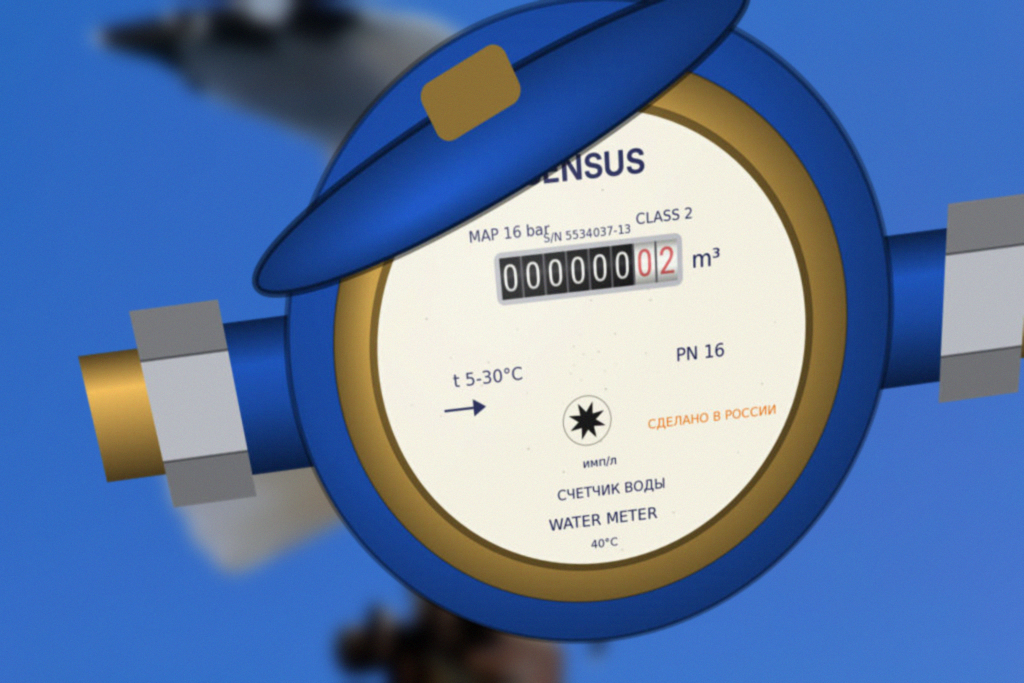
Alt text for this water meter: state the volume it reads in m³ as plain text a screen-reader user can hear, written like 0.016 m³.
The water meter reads 0.02 m³
